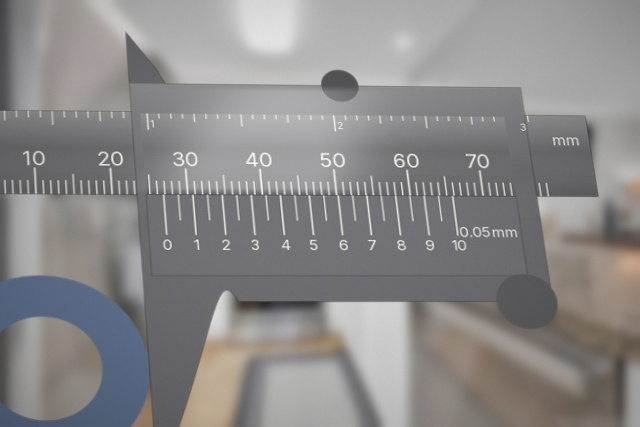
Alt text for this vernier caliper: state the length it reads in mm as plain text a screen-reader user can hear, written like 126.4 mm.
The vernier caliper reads 26.8 mm
